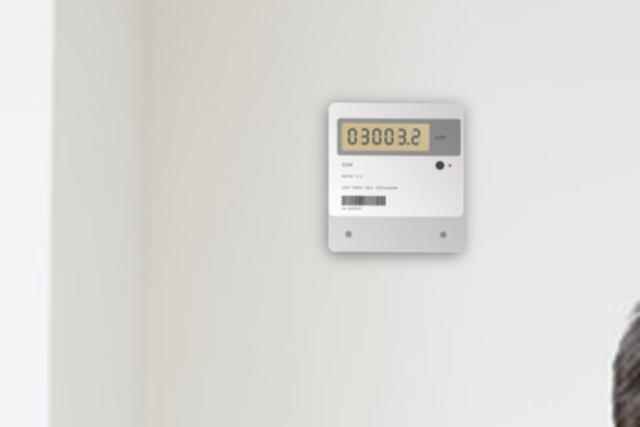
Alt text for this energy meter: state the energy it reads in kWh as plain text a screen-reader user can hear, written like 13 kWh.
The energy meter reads 3003.2 kWh
